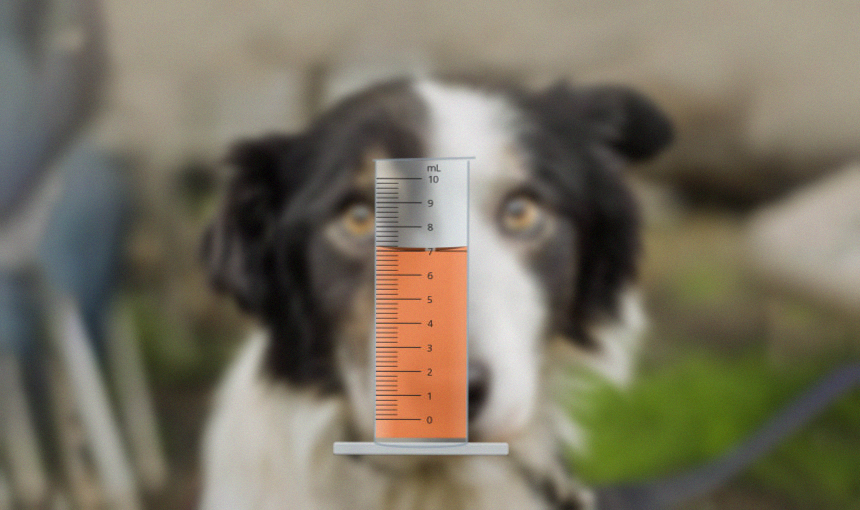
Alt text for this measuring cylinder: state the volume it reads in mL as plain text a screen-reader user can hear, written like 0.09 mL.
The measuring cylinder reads 7 mL
